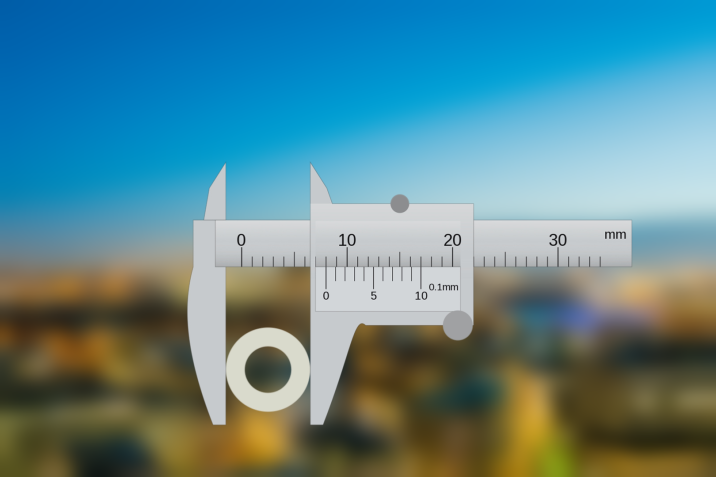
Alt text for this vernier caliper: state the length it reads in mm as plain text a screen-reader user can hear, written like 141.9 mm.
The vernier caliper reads 8.0 mm
